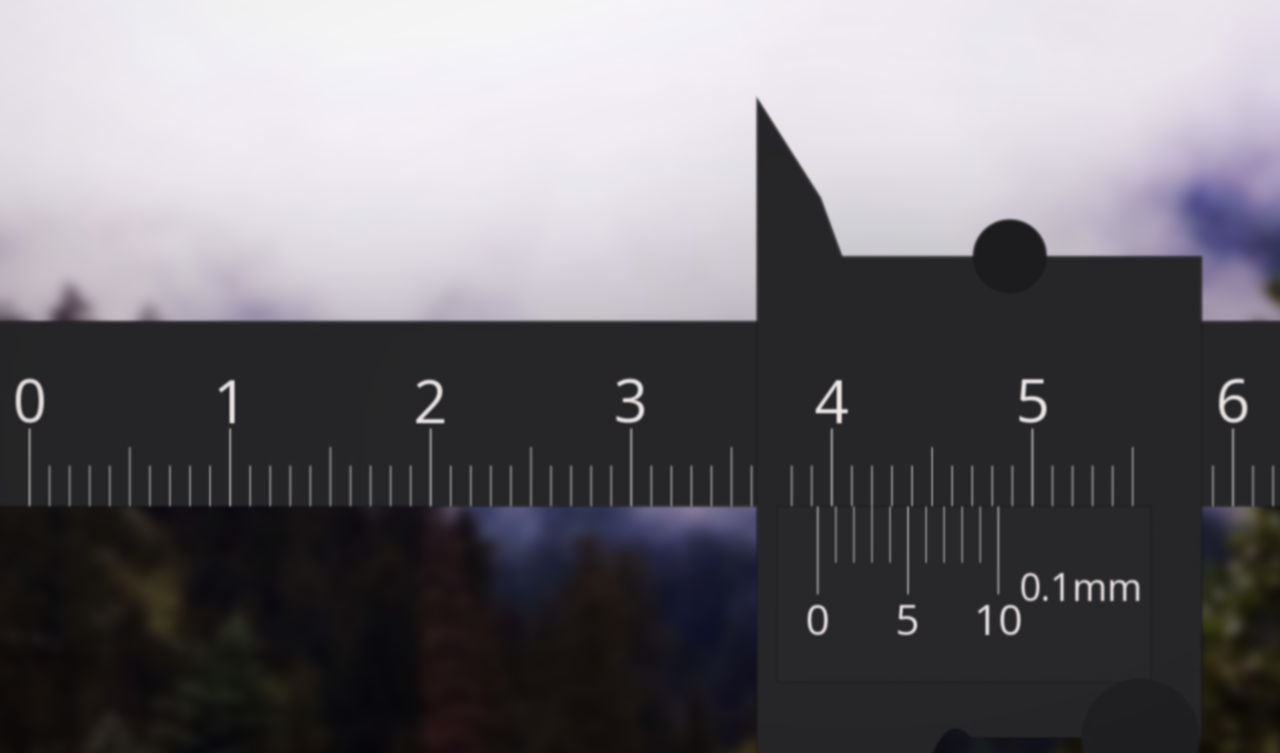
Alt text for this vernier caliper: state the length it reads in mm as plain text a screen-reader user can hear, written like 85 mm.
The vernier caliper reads 39.3 mm
